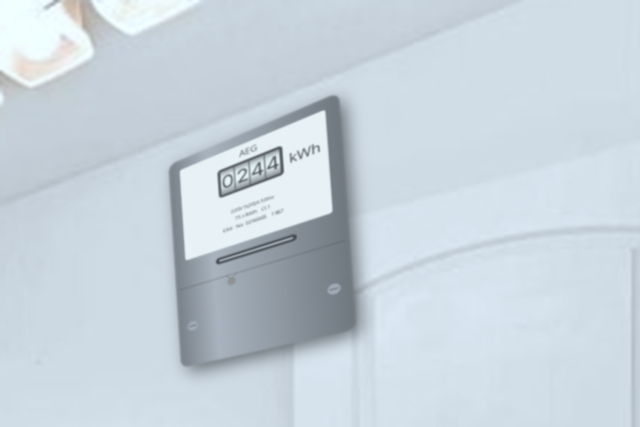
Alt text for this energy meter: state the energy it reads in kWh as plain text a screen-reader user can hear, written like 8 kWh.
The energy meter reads 244 kWh
